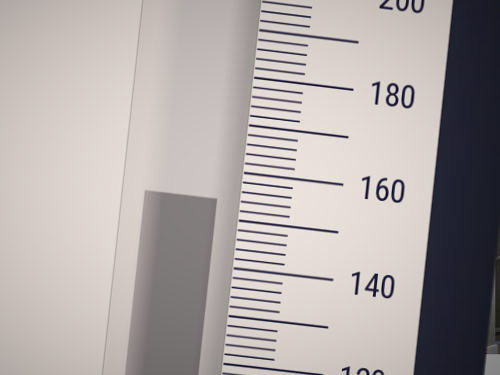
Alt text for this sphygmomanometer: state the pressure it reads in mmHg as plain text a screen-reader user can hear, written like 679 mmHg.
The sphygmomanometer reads 154 mmHg
